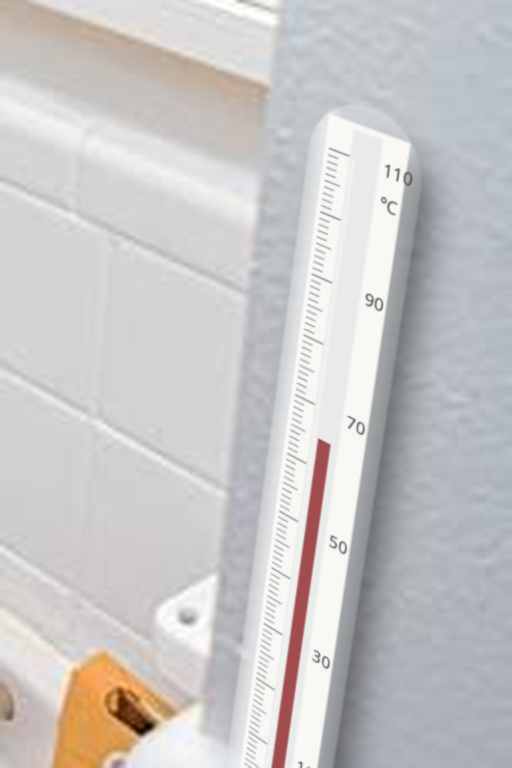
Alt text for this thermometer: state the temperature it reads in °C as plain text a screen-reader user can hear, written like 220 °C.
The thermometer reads 65 °C
